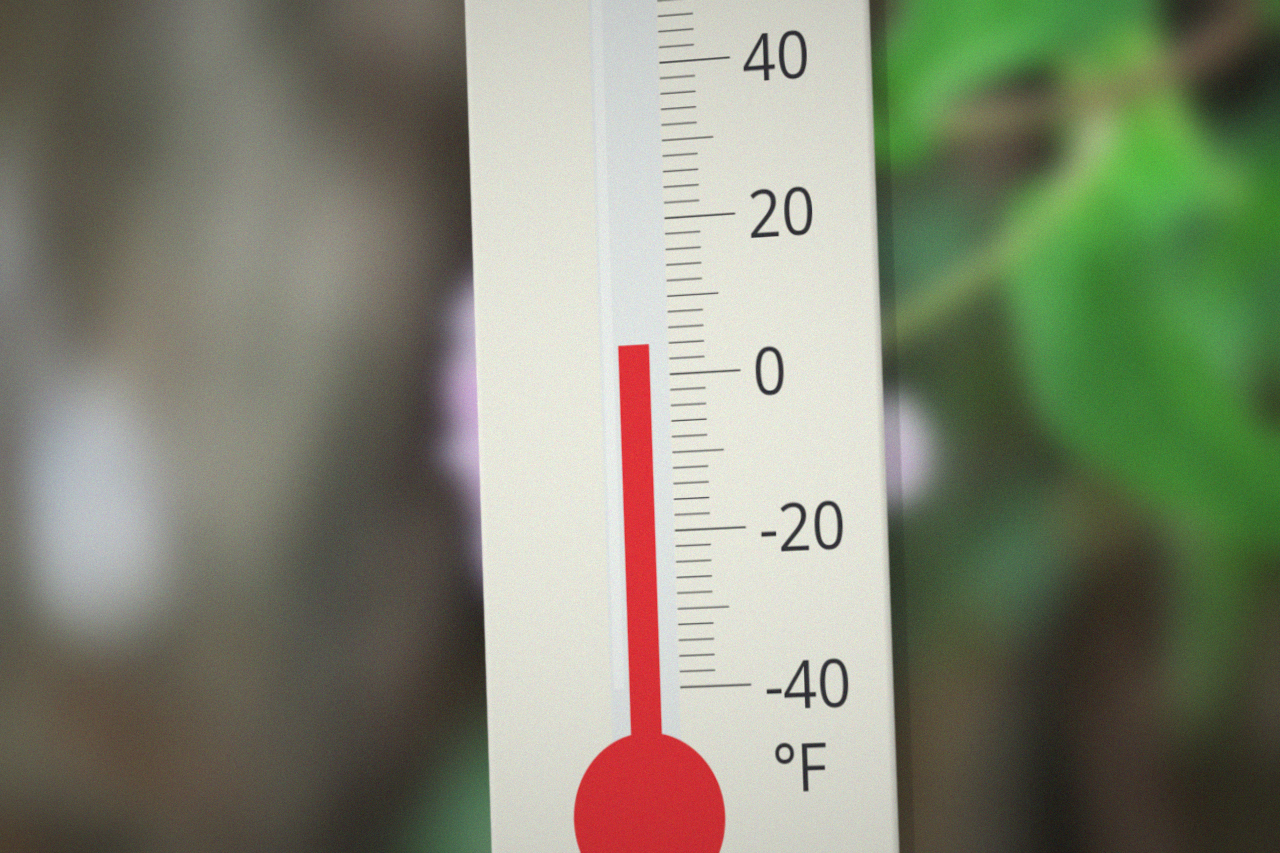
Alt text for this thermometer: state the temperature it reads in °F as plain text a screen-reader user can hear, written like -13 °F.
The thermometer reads 4 °F
